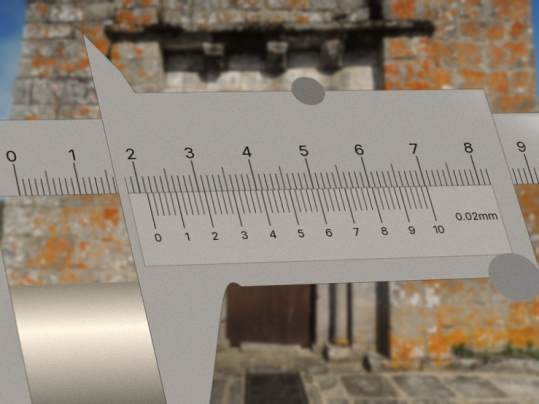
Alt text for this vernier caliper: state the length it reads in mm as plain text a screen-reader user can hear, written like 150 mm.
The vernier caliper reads 21.2 mm
